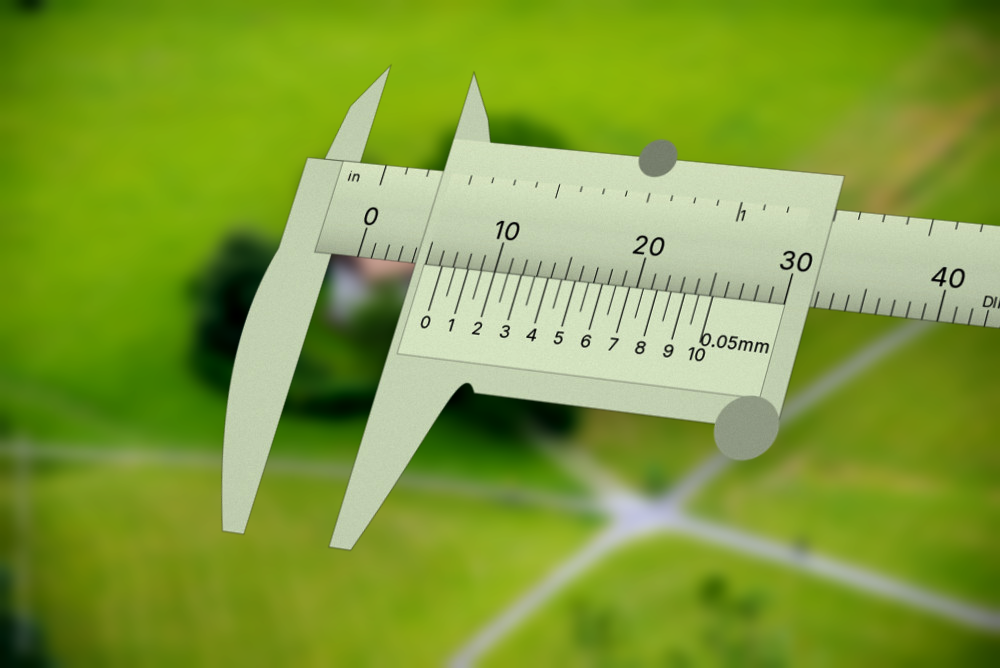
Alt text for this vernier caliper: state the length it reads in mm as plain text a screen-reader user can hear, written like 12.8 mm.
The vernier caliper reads 6.2 mm
